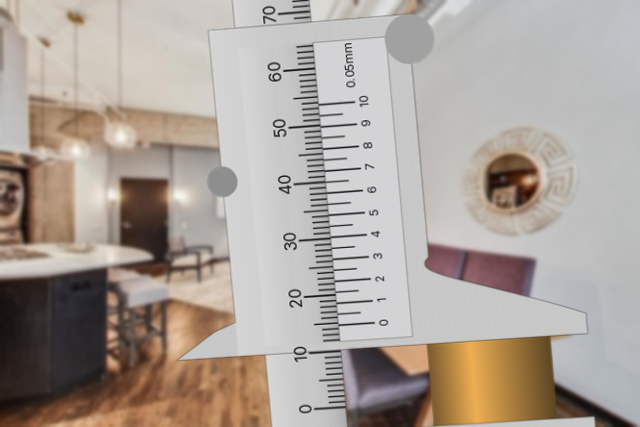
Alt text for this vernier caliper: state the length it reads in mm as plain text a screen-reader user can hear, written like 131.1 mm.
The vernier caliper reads 14.6 mm
